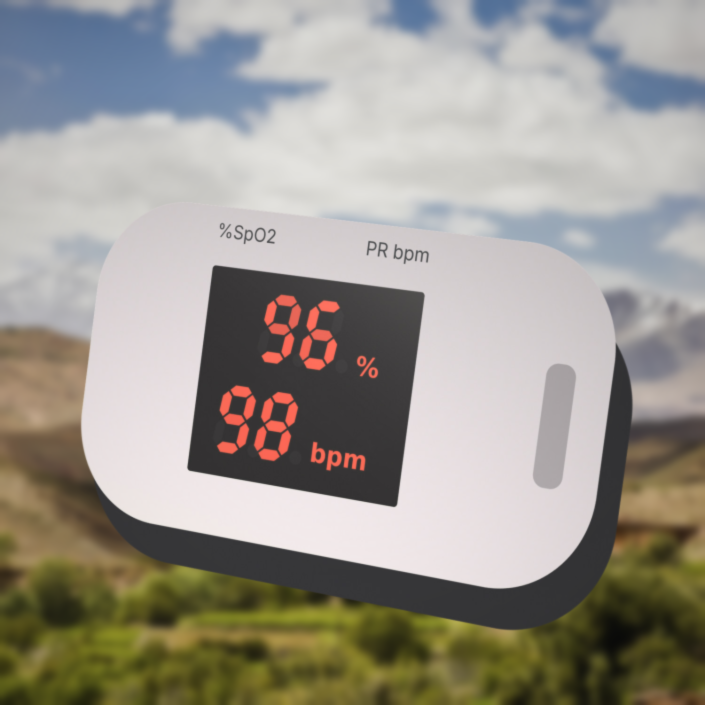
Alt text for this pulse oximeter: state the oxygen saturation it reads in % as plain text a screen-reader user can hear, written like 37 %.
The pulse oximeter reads 96 %
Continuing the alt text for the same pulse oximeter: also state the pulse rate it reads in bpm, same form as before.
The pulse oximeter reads 98 bpm
